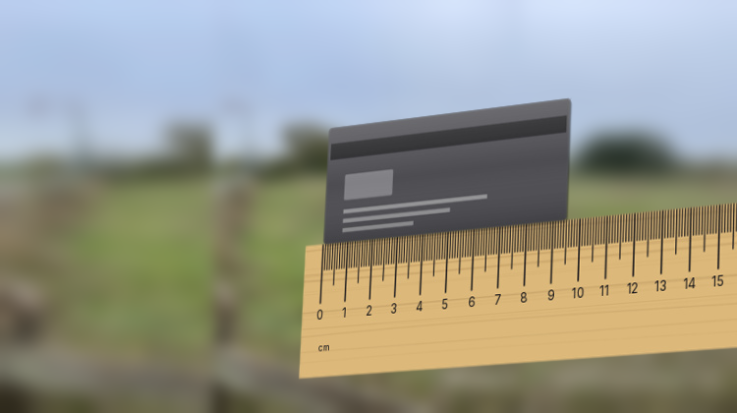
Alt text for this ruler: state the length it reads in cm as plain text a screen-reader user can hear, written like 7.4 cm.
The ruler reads 9.5 cm
